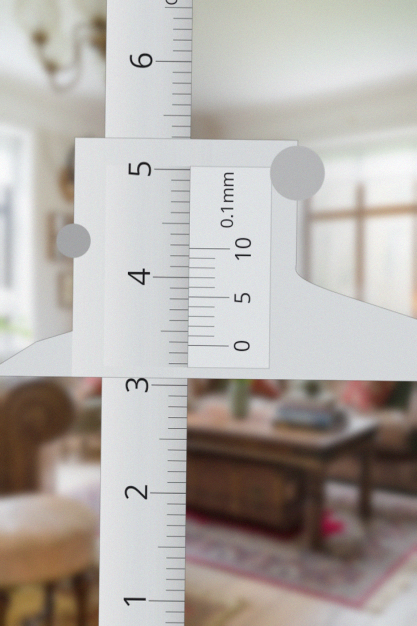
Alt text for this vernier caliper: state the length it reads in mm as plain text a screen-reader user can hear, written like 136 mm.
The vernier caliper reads 33.7 mm
